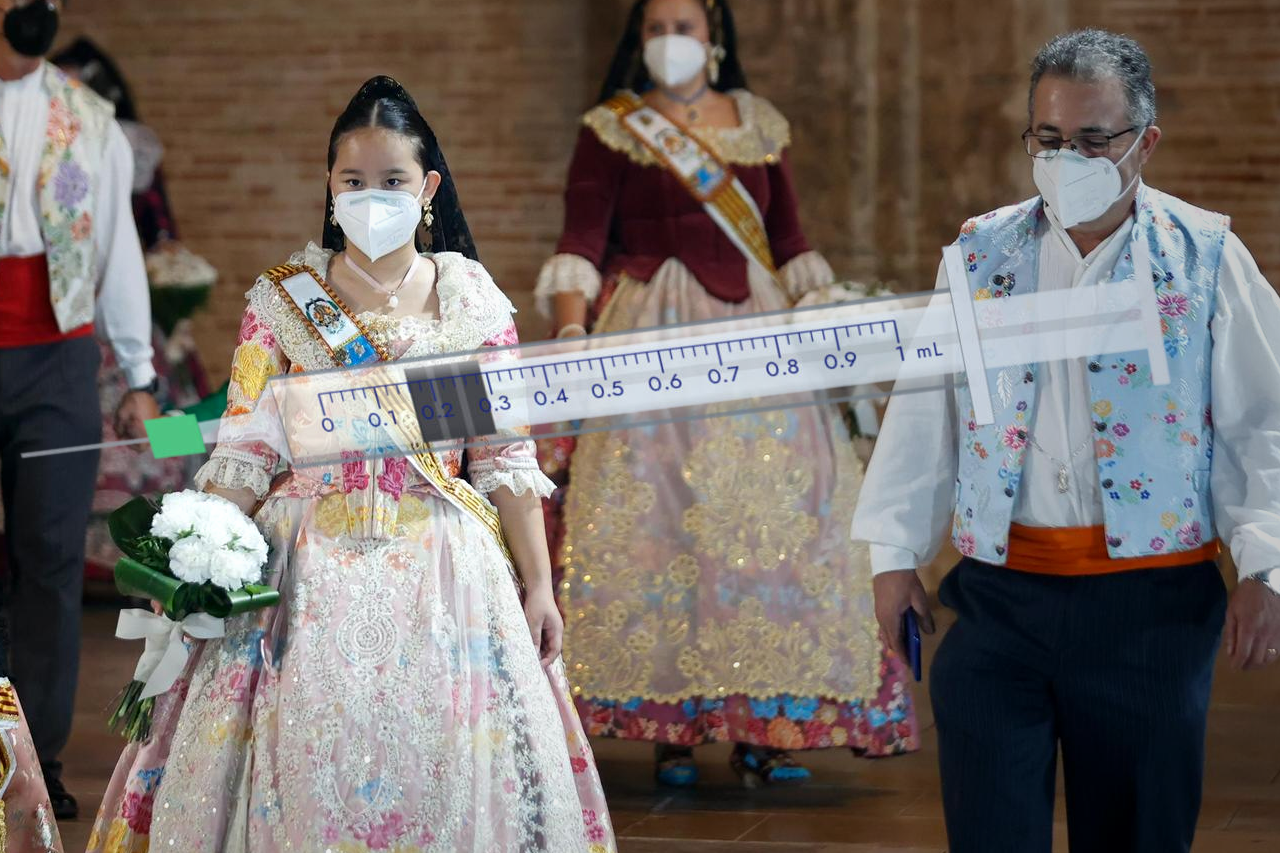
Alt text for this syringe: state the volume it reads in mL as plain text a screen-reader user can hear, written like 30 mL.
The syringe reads 0.16 mL
